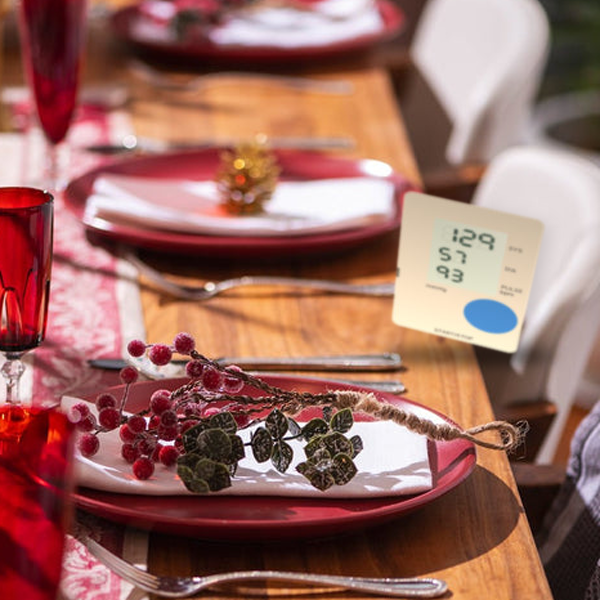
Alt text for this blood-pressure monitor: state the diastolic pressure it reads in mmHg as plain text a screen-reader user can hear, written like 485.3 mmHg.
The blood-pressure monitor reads 57 mmHg
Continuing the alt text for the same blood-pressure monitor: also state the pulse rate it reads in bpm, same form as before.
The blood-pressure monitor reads 93 bpm
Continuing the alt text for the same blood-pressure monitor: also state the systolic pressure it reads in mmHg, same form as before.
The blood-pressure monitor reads 129 mmHg
